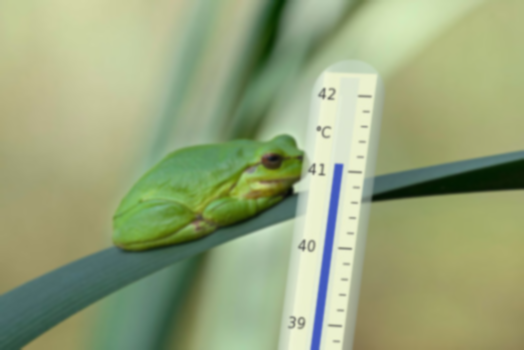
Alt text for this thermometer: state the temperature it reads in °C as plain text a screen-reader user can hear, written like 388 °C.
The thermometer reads 41.1 °C
